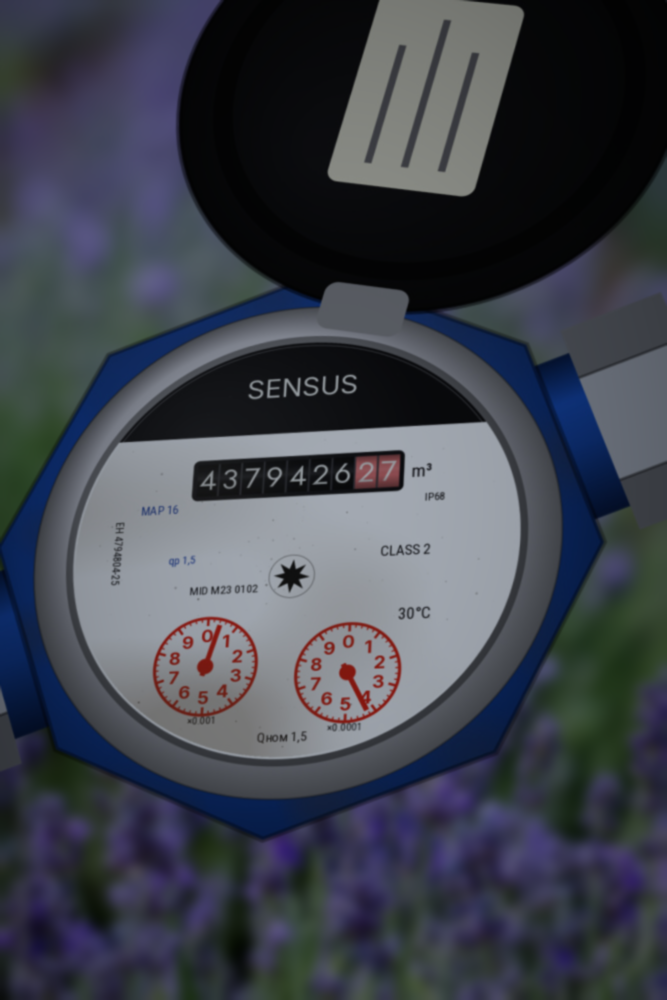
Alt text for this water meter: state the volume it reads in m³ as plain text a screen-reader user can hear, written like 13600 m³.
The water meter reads 4379426.2704 m³
